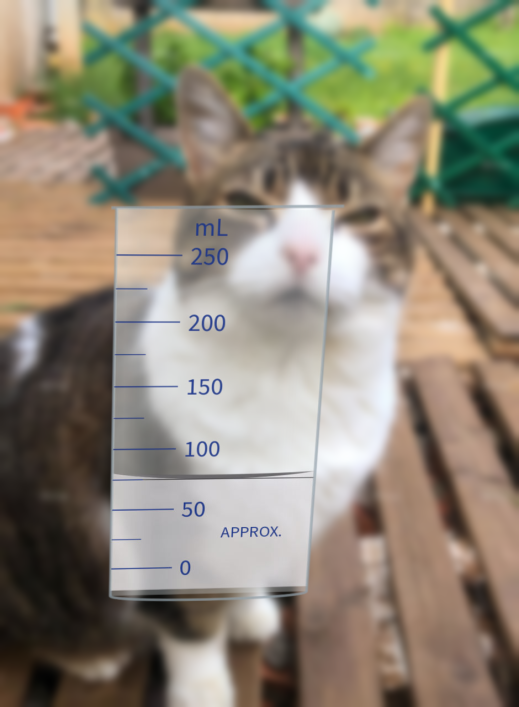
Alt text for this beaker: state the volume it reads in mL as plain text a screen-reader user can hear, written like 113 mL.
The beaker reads 75 mL
